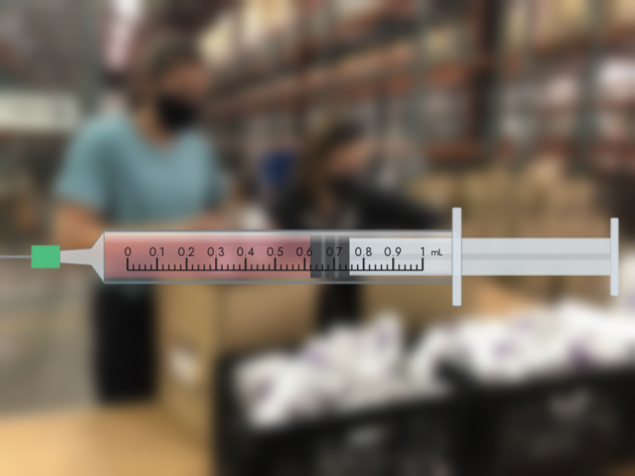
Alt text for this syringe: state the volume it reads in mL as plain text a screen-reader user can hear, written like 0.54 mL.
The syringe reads 0.62 mL
